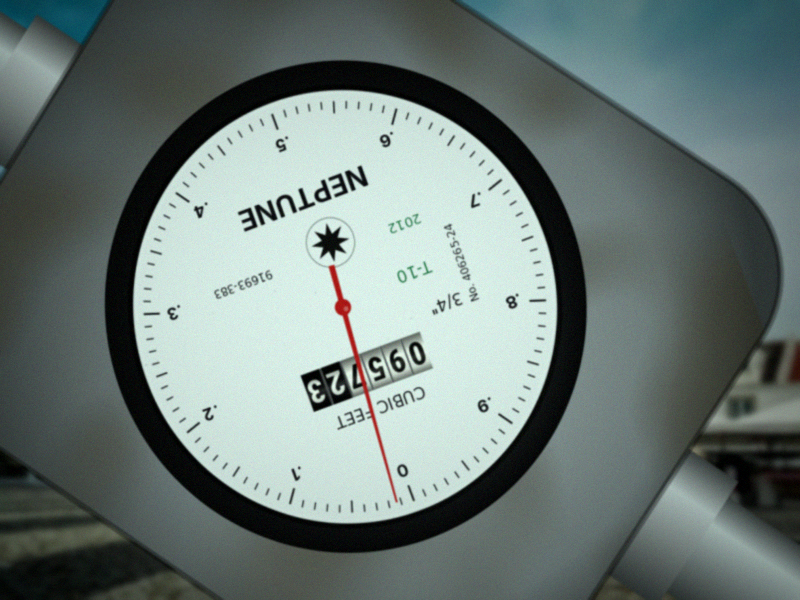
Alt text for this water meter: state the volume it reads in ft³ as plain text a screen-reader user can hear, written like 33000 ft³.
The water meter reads 95723.01 ft³
